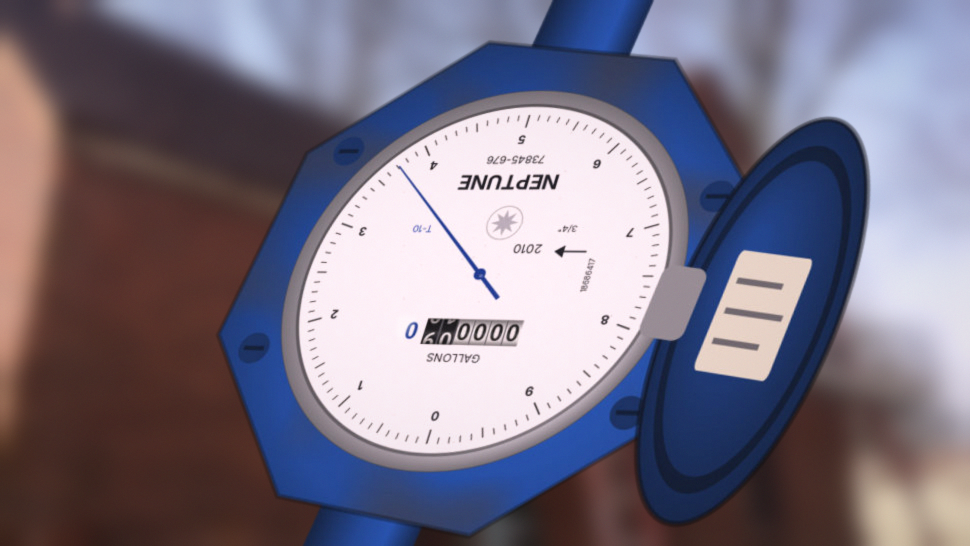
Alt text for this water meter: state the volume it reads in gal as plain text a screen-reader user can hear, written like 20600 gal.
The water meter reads 93.7 gal
